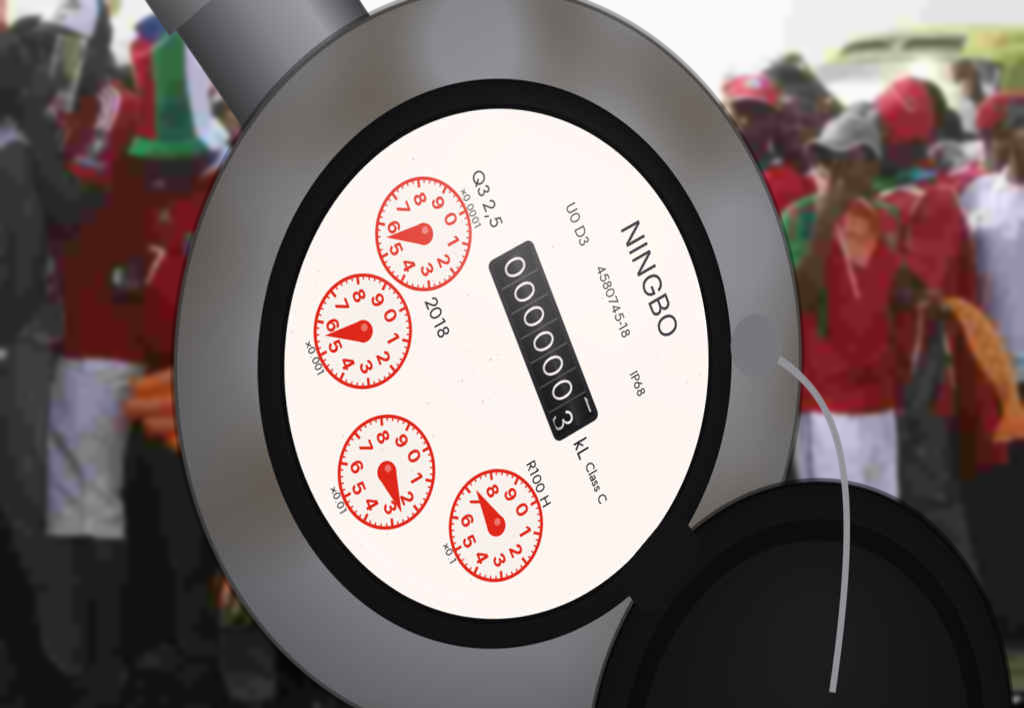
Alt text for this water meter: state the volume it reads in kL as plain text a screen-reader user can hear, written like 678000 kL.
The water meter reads 2.7255 kL
